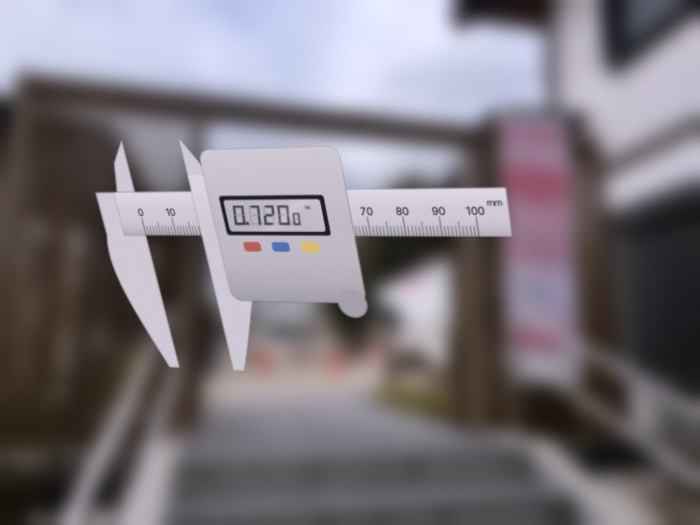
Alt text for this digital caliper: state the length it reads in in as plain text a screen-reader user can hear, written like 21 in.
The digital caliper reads 0.7200 in
